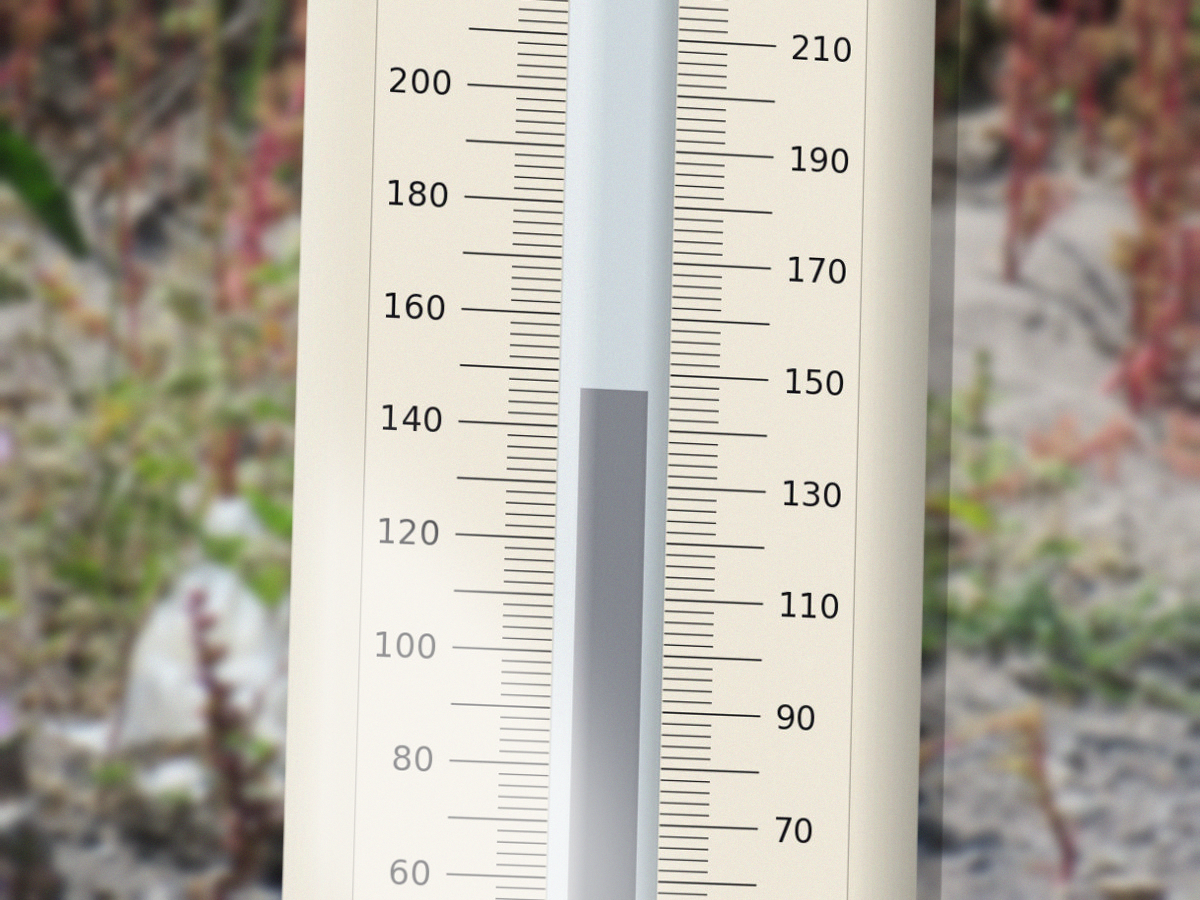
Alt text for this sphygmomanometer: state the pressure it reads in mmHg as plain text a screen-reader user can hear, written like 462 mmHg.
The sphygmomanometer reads 147 mmHg
